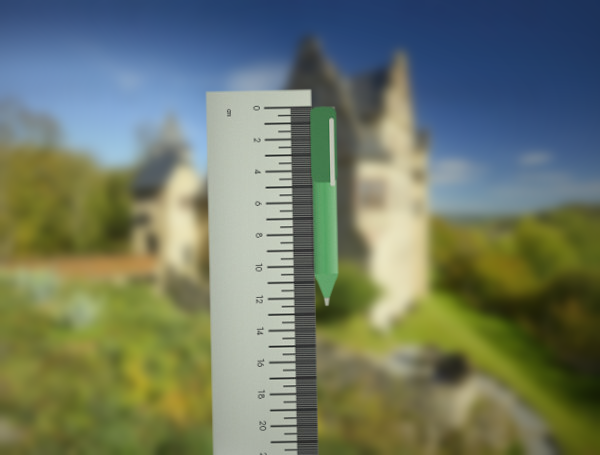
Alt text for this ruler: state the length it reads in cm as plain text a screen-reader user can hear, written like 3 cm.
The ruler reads 12.5 cm
